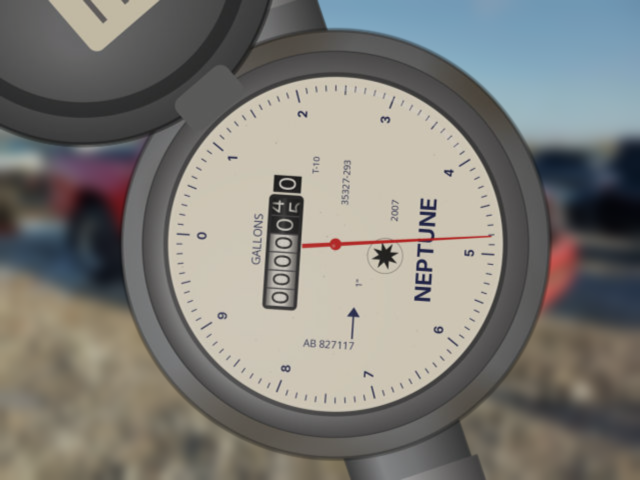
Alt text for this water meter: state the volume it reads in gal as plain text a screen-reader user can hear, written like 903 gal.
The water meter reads 44.8 gal
